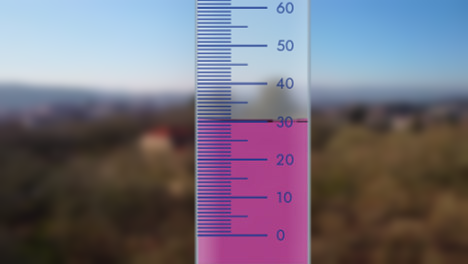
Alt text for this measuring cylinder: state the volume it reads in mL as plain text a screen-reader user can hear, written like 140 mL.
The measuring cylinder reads 30 mL
